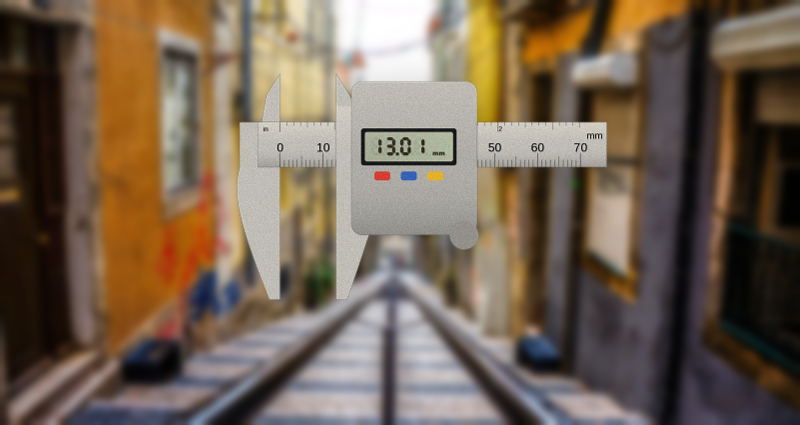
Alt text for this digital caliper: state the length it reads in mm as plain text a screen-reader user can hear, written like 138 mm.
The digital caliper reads 13.01 mm
